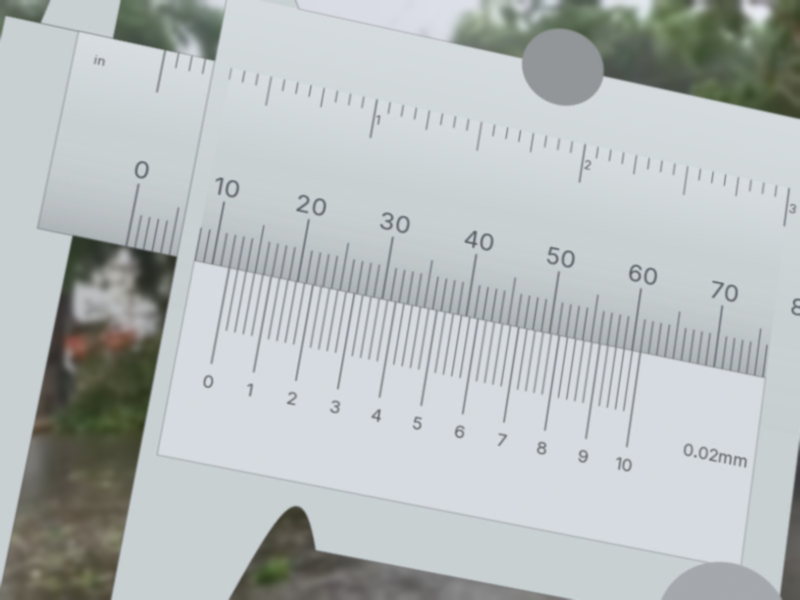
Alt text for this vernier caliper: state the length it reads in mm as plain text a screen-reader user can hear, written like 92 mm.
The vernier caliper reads 12.0 mm
